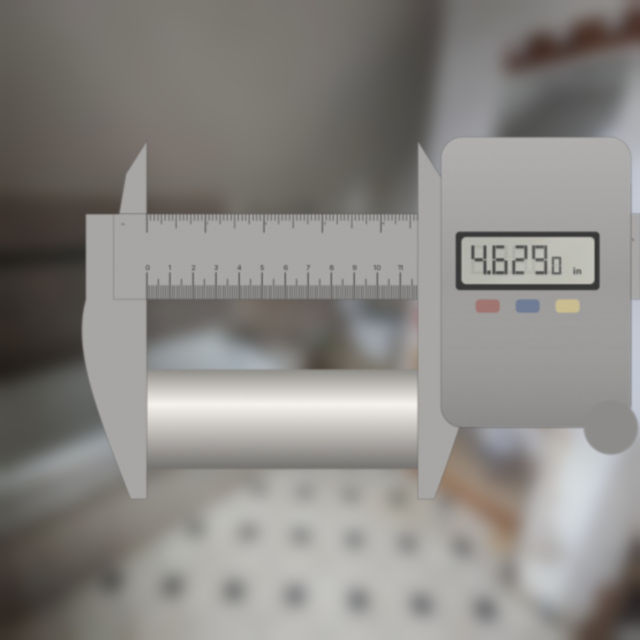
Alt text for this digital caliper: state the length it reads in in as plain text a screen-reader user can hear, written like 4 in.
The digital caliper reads 4.6290 in
